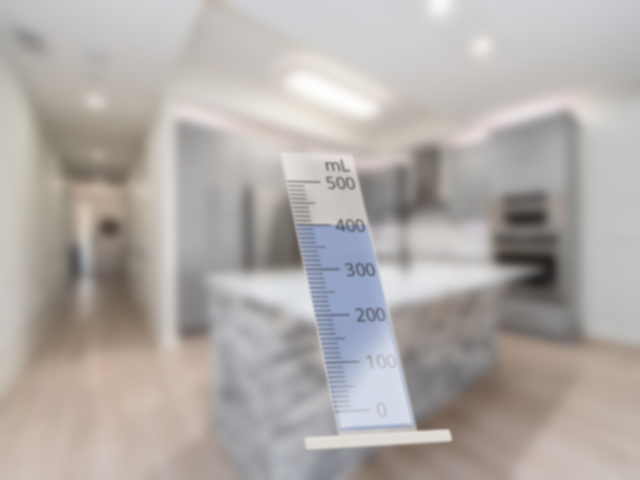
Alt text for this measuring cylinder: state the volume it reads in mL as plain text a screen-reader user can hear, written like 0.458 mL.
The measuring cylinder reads 400 mL
